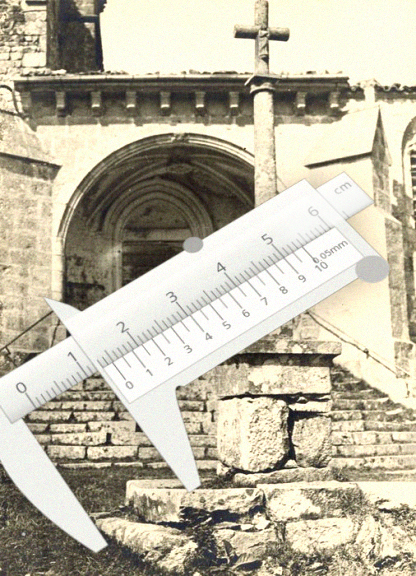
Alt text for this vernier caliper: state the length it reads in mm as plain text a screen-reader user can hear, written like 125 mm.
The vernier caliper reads 14.8 mm
